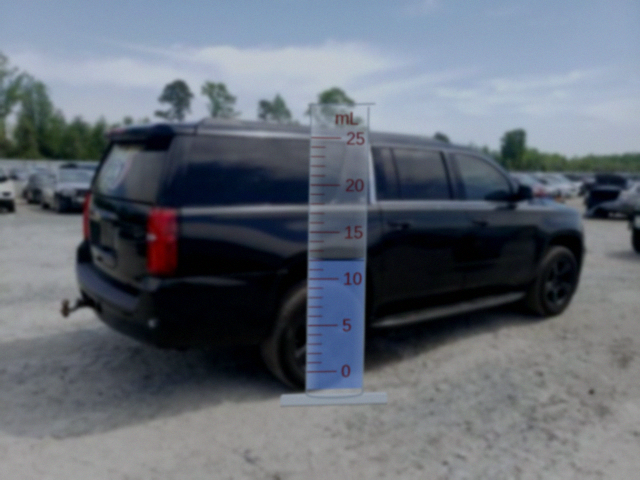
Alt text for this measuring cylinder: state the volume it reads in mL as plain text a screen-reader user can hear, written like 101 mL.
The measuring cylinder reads 12 mL
